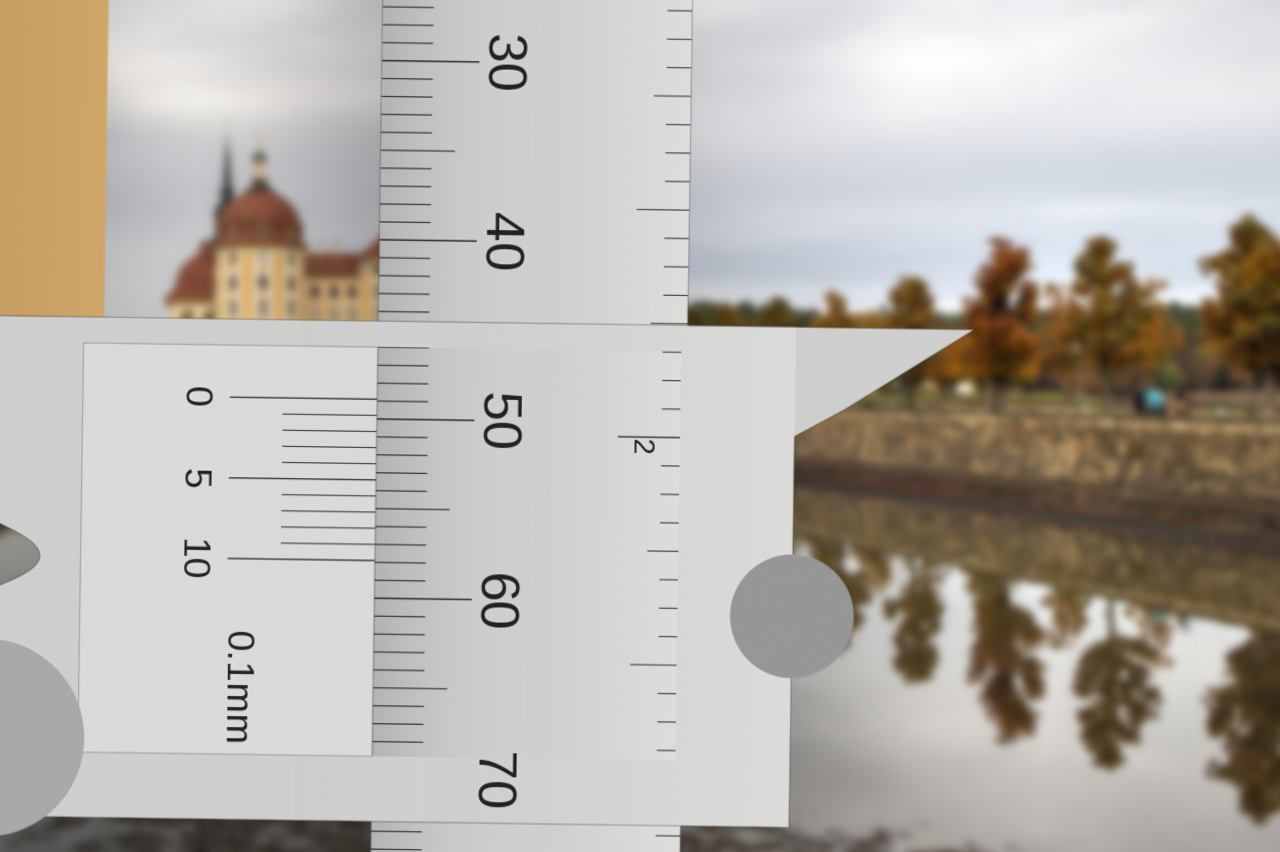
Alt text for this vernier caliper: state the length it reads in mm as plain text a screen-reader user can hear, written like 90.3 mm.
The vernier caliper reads 48.9 mm
